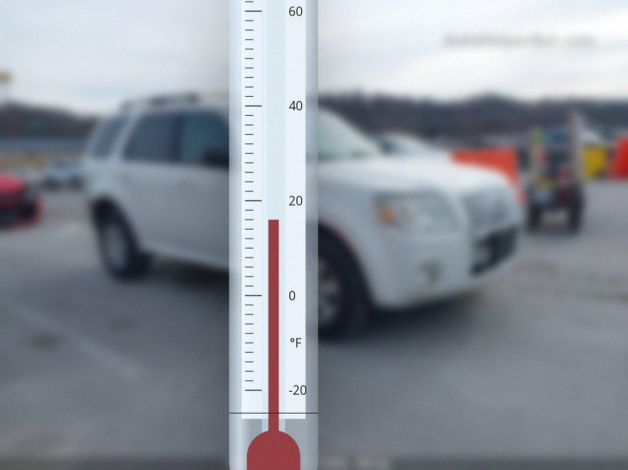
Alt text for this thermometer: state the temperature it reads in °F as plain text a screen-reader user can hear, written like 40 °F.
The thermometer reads 16 °F
